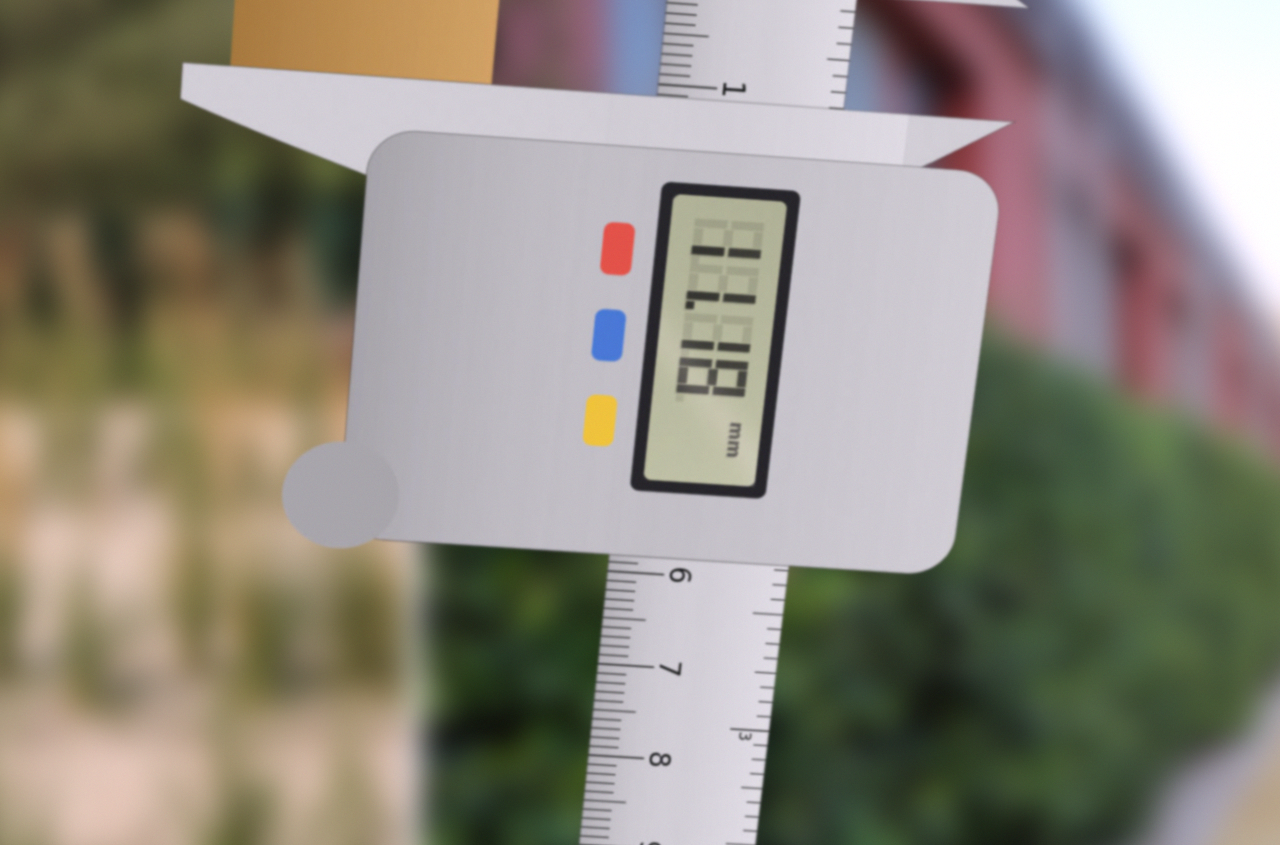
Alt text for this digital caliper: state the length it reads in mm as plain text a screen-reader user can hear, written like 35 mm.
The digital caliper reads 11.18 mm
